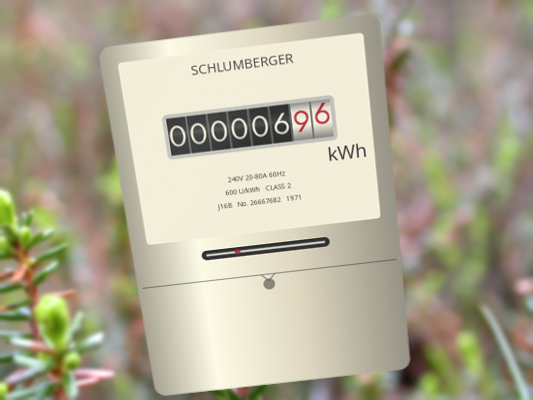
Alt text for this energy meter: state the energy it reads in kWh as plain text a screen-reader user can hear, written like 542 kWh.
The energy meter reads 6.96 kWh
